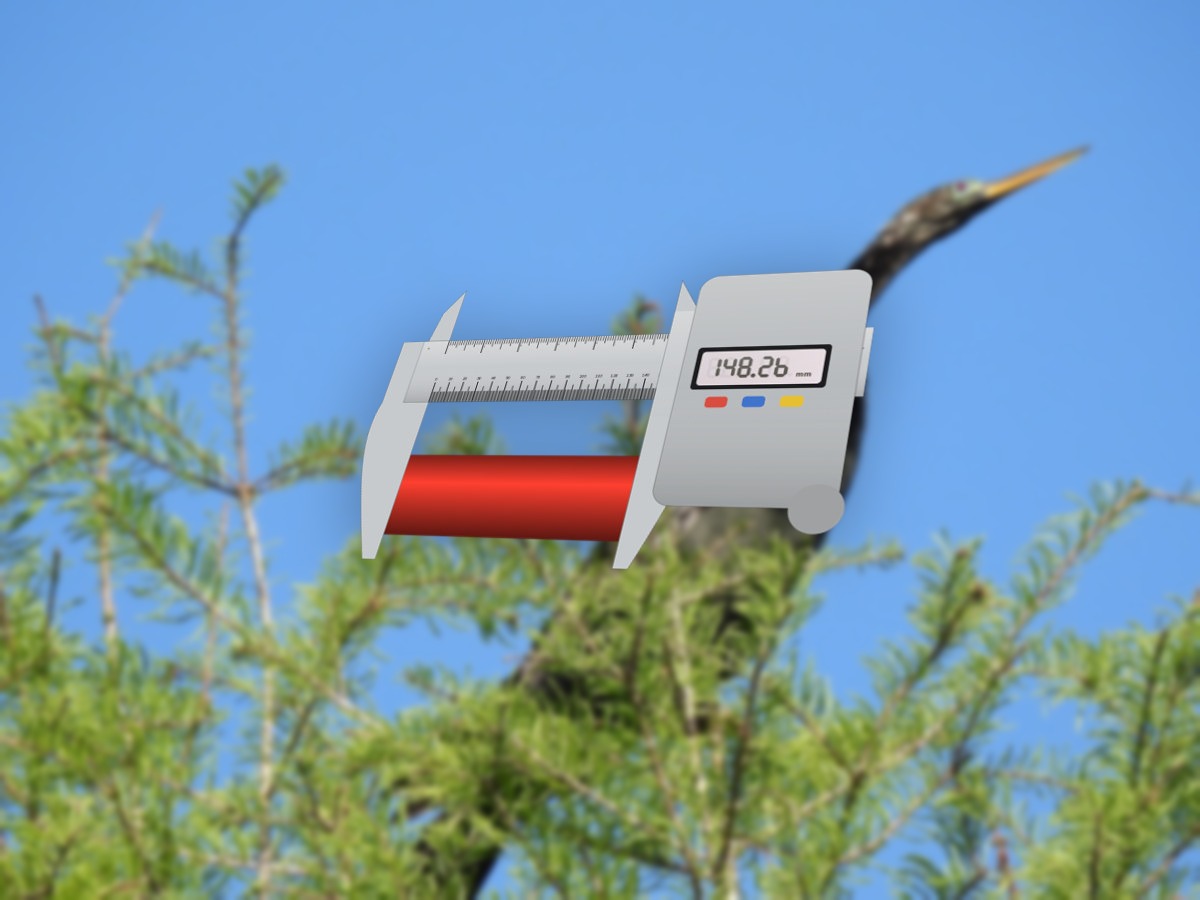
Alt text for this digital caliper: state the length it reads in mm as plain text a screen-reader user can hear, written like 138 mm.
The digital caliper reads 148.26 mm
